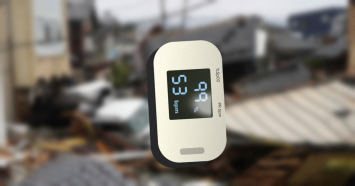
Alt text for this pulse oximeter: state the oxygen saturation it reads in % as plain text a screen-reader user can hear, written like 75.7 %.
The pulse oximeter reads 99 %
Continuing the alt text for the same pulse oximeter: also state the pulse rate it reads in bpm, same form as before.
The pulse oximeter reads 53 bpm
